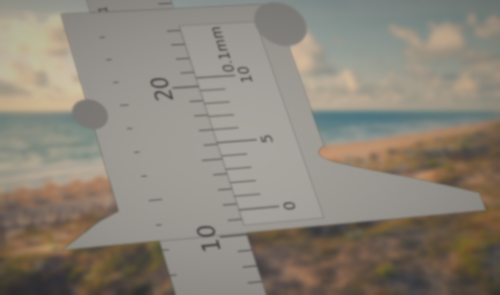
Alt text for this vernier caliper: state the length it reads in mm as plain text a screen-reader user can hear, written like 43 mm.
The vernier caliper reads 11.6 mm
